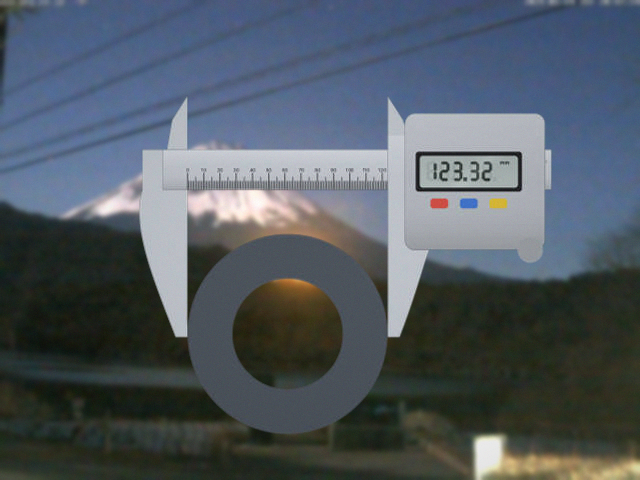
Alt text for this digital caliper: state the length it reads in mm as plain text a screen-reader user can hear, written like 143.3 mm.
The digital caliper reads 123.32 mm
